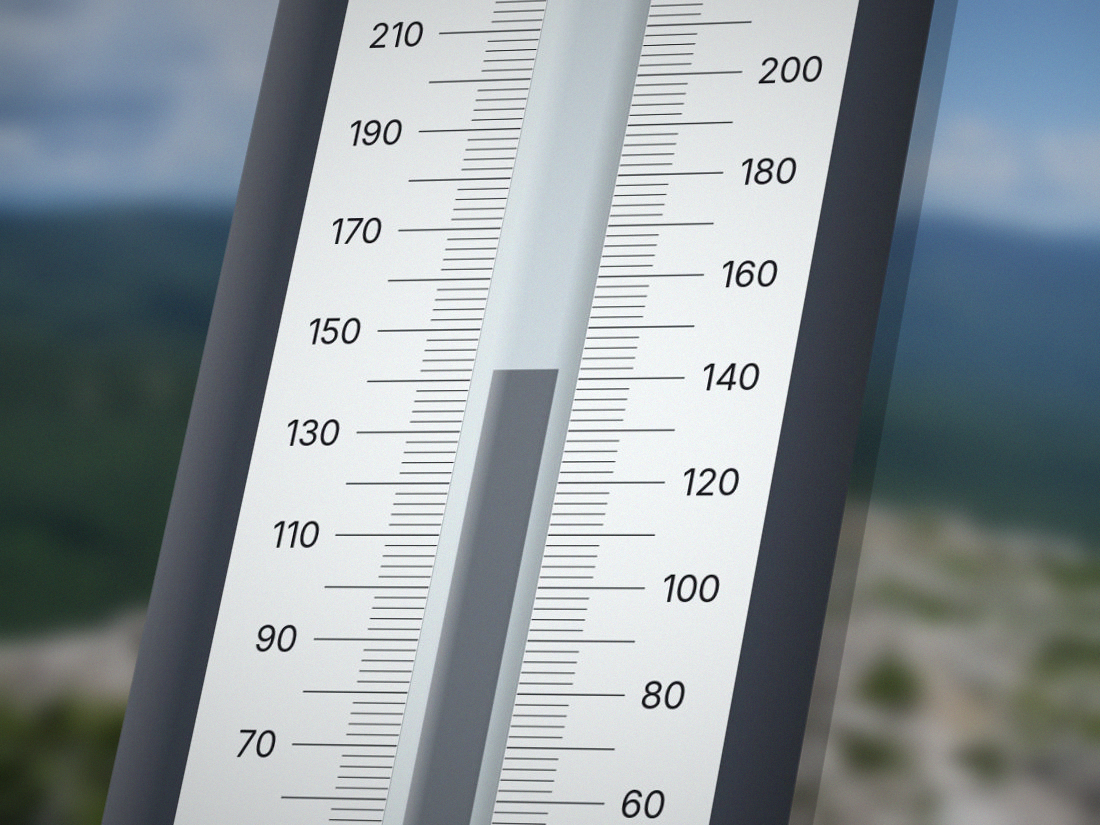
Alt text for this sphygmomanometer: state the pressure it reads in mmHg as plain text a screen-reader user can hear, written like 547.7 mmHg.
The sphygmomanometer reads 142 mmHg
